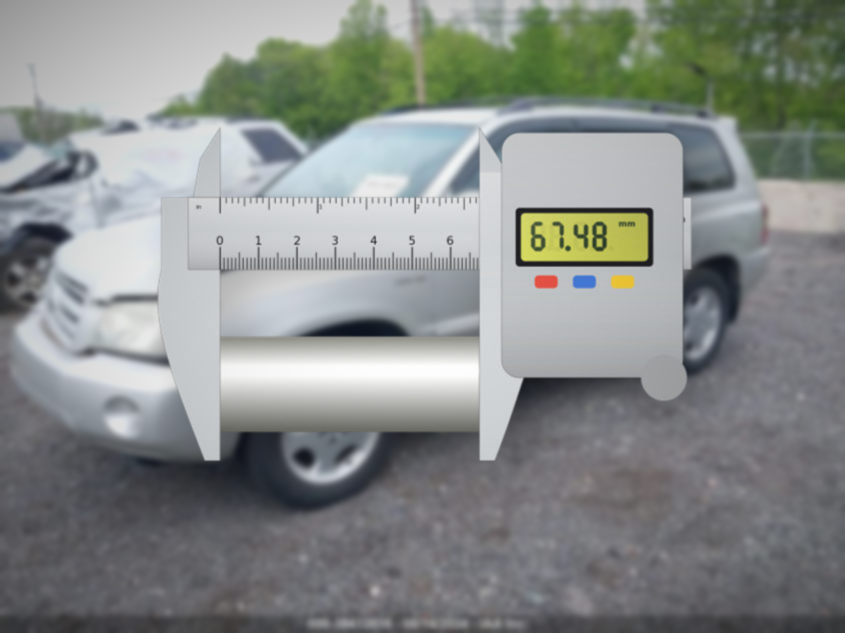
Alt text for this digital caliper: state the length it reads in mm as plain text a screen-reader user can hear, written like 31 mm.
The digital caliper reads 67.48 mm
